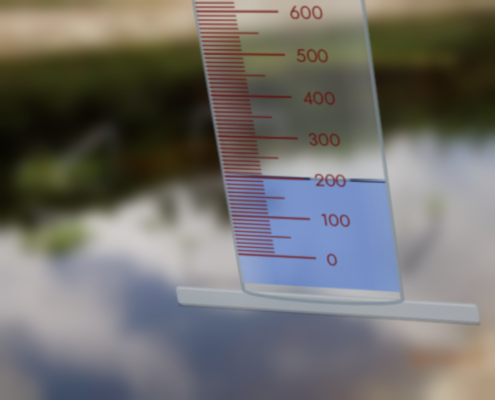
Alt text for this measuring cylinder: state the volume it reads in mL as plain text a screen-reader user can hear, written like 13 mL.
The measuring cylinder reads 200 mL
